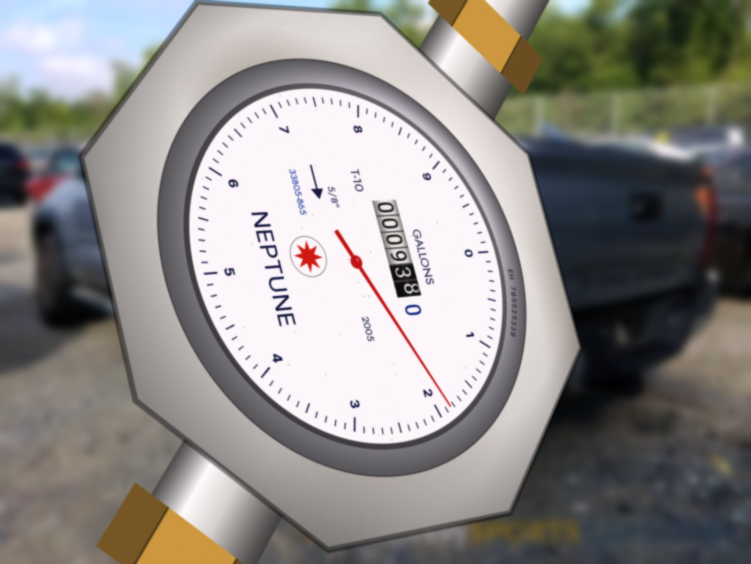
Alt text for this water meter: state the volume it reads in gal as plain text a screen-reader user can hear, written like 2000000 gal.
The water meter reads 9381.8 gal
